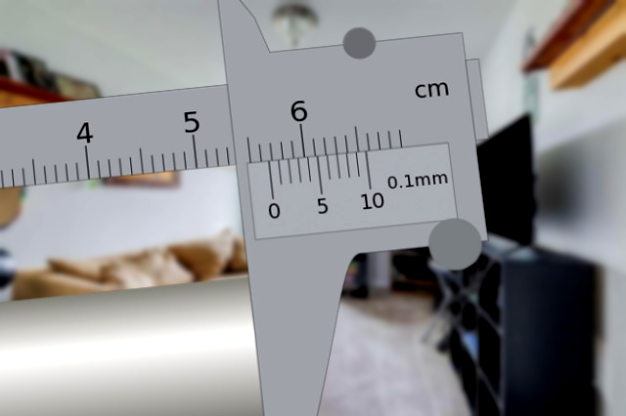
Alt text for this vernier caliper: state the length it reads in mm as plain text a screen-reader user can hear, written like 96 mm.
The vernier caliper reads 56.7 mm
